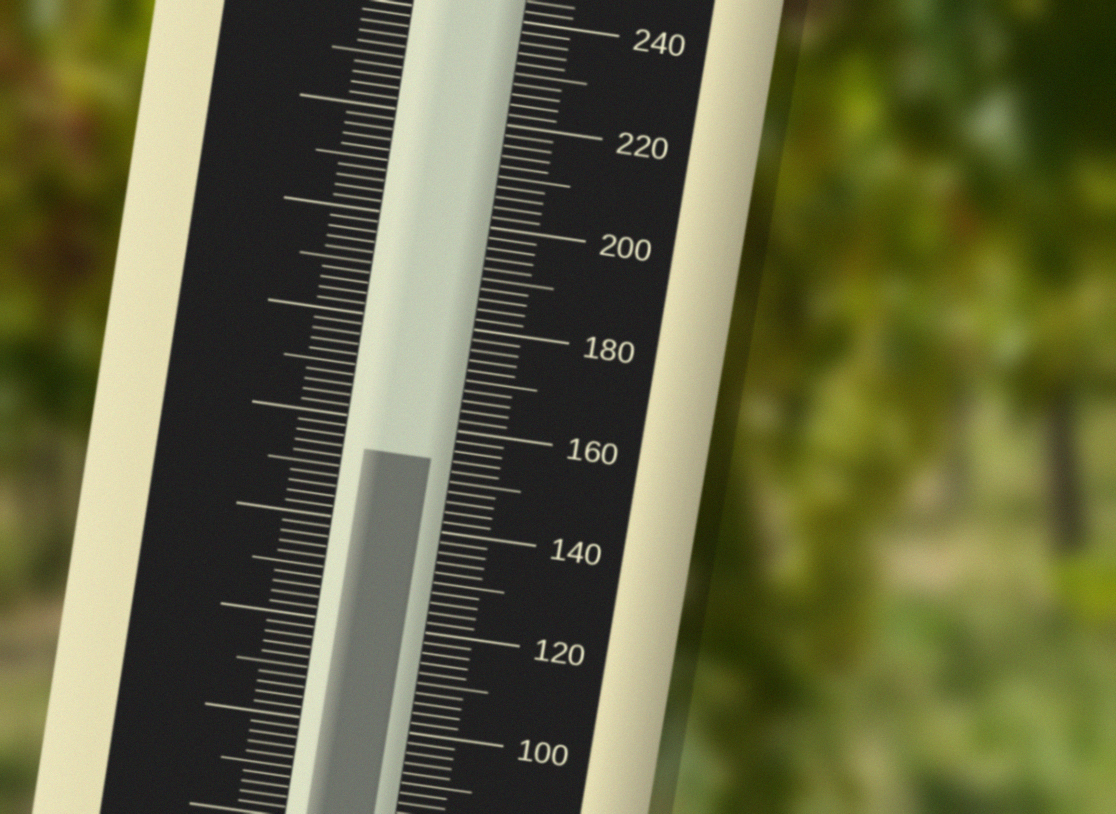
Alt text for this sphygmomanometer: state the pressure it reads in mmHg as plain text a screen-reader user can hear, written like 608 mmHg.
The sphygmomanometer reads 154 mmHg
